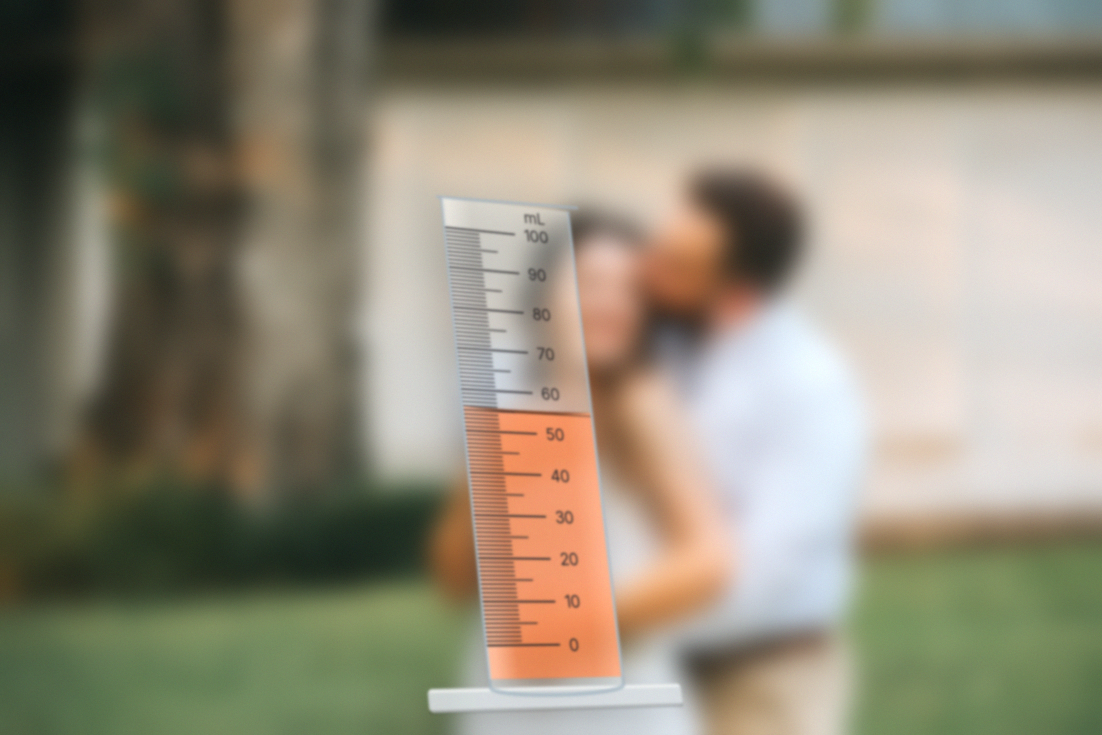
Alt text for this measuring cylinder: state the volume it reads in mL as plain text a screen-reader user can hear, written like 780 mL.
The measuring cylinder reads 55 mL
